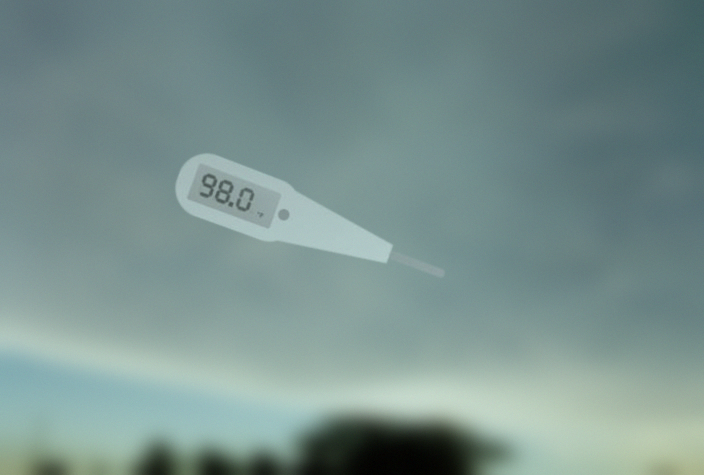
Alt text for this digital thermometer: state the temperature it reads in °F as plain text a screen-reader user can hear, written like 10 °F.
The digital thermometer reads 98.0 °F
